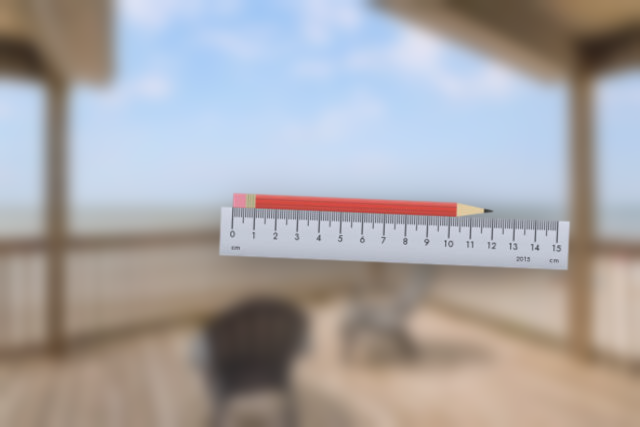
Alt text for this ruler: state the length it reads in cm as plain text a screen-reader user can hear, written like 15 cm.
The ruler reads 12 cm
